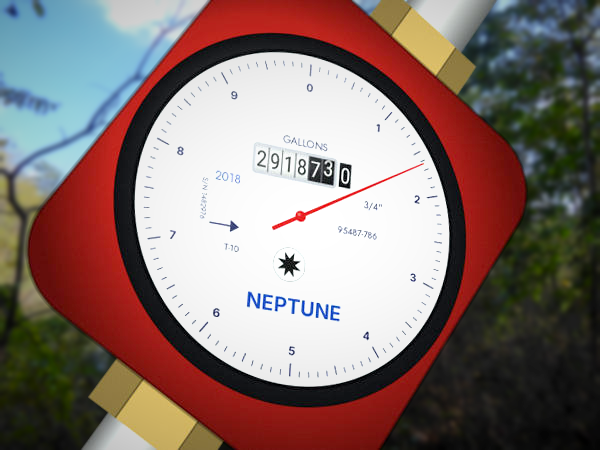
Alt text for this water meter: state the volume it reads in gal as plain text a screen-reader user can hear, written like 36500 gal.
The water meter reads 2918731.6 gal
